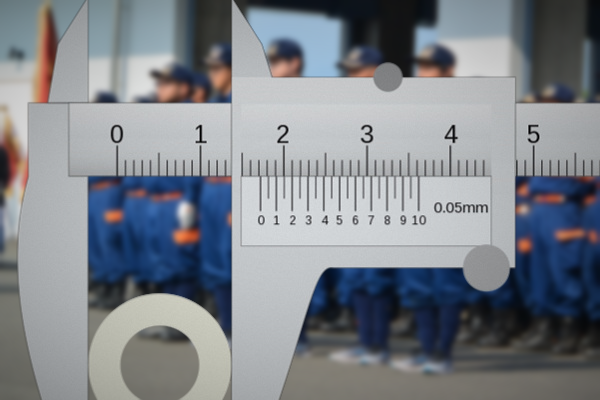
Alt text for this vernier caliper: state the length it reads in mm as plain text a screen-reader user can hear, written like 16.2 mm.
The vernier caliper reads 17.2 mm
